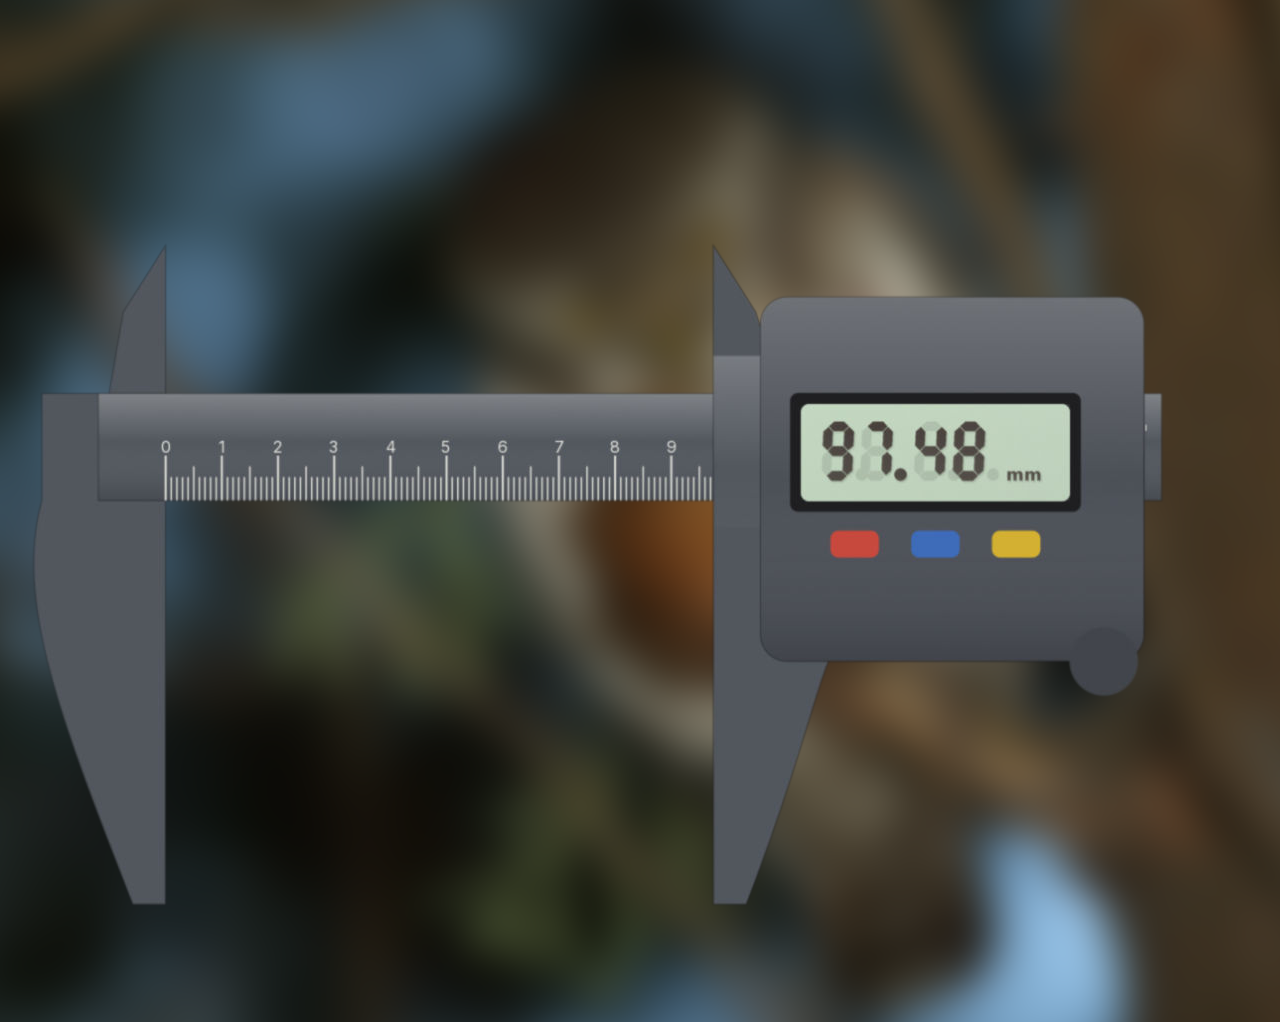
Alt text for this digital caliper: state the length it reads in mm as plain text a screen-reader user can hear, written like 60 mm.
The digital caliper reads 97.48 mm
